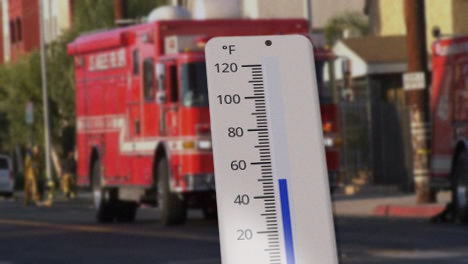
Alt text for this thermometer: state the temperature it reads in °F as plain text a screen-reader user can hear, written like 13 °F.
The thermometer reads 50 °F
